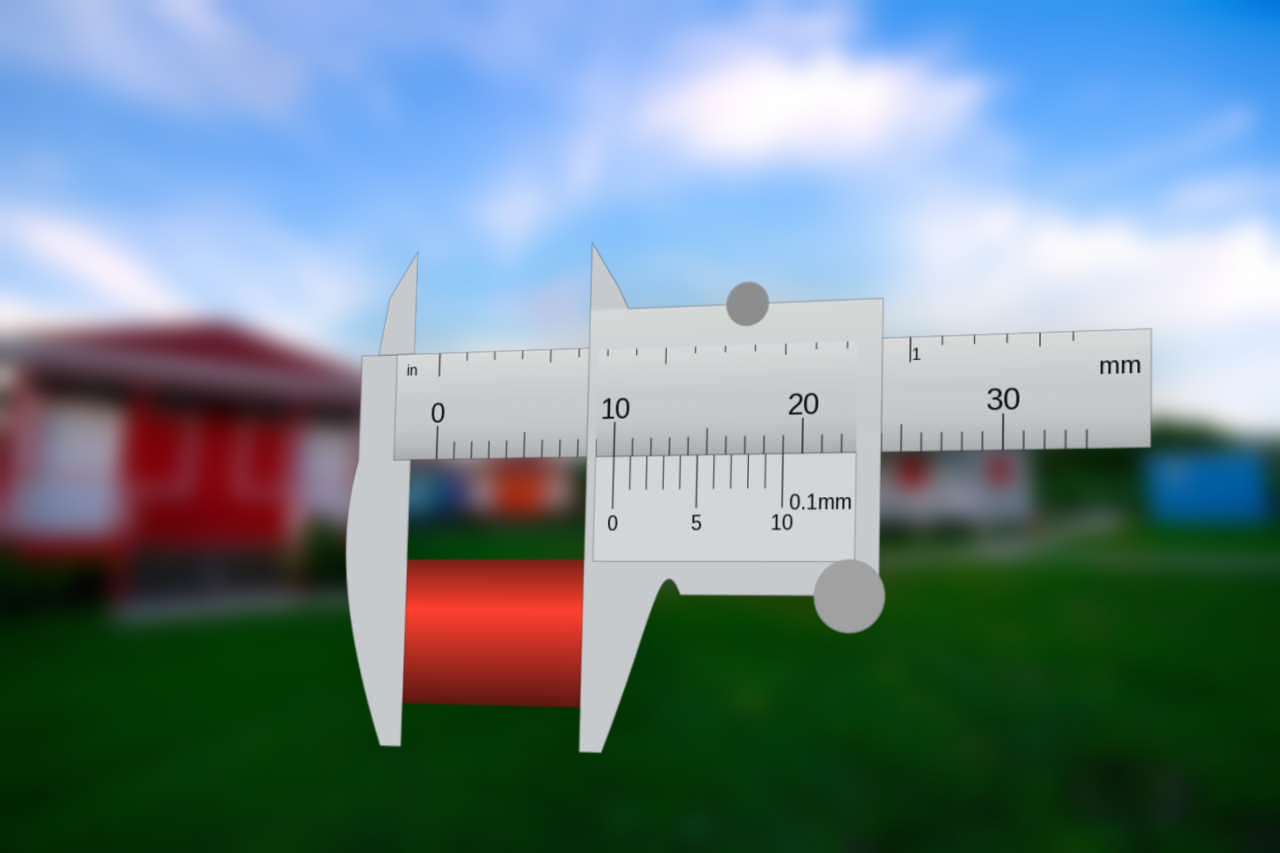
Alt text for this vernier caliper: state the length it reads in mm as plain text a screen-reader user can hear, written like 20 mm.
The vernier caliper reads 10.0 mm
